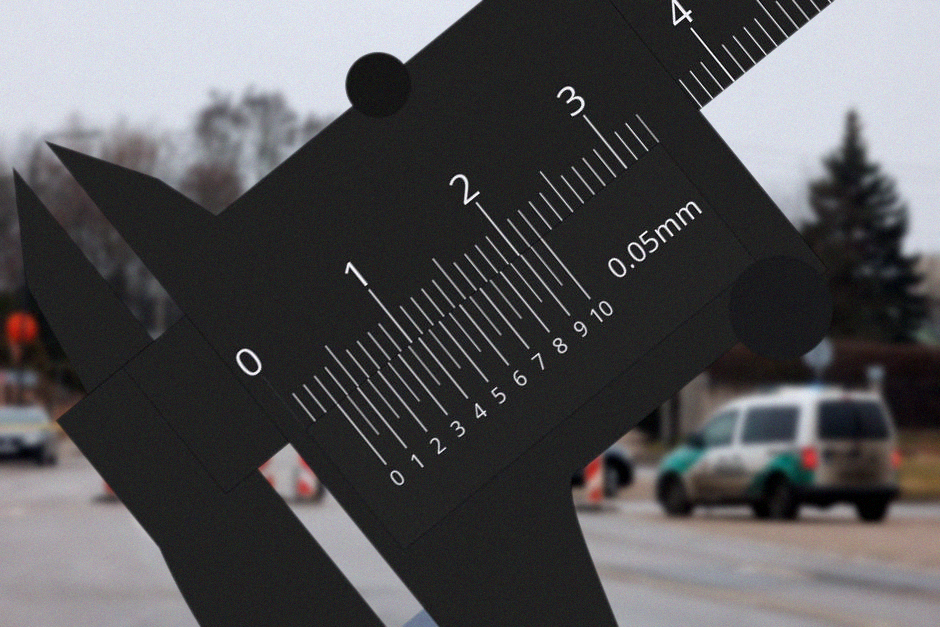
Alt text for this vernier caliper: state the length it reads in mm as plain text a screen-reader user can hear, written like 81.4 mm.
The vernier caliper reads 3.0 mm
